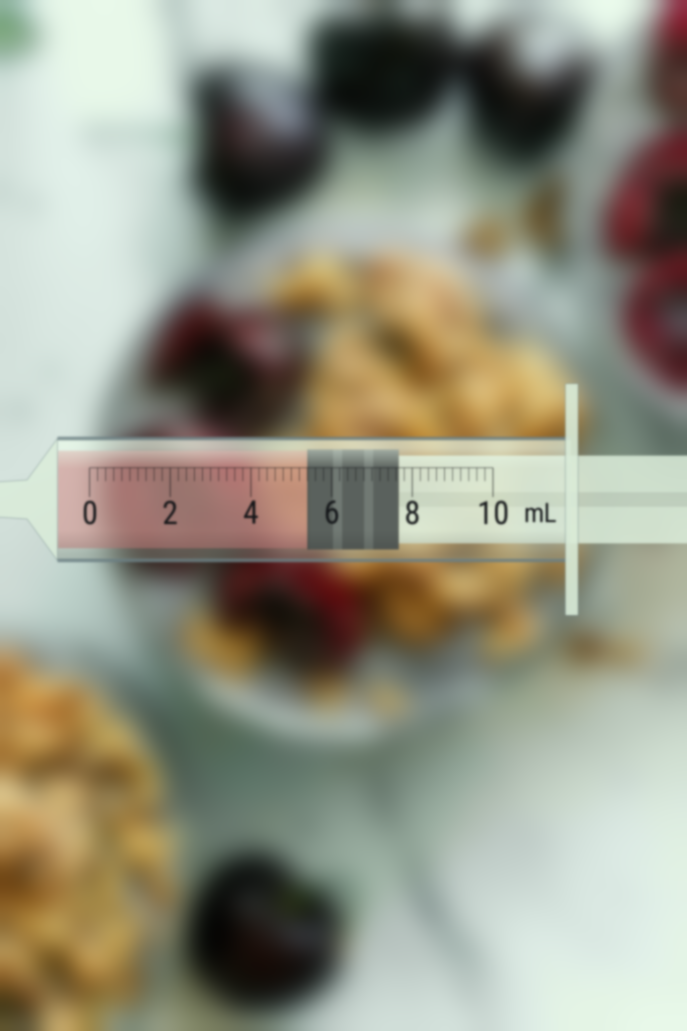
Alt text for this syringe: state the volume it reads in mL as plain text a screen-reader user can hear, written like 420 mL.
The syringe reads 5.4 mL
